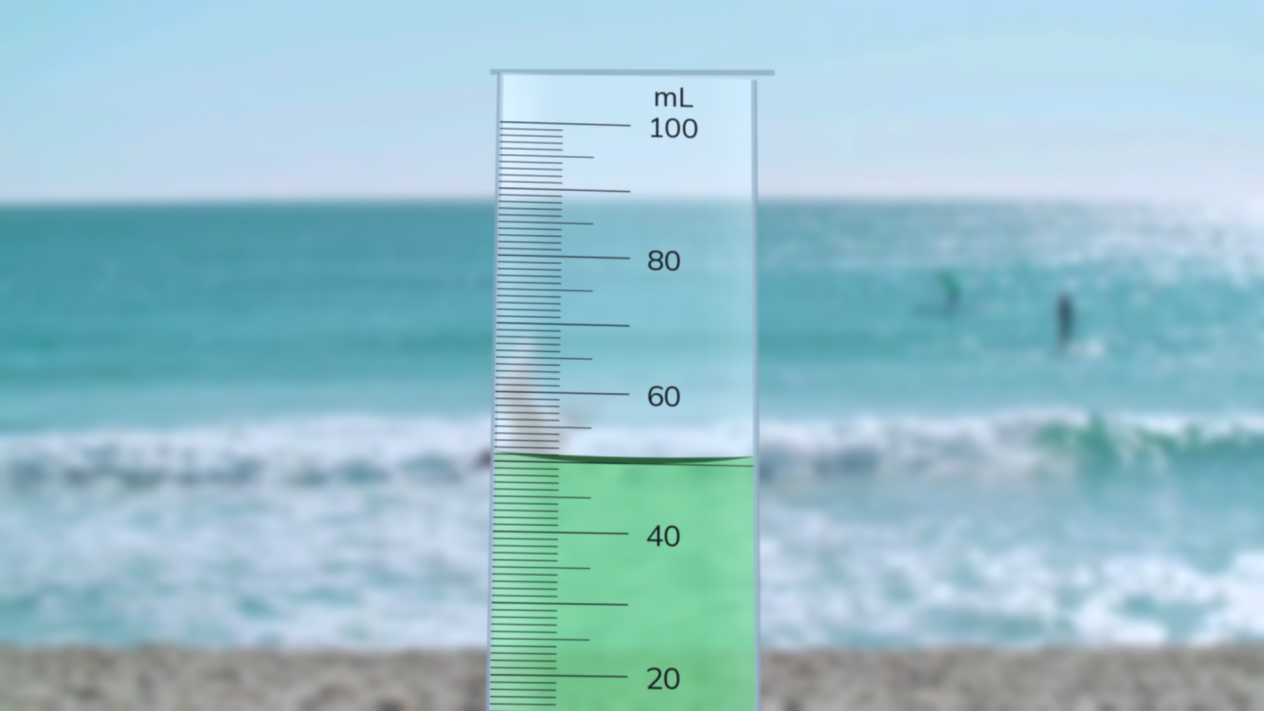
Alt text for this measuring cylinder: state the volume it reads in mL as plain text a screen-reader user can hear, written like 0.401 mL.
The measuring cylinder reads 50 mL
